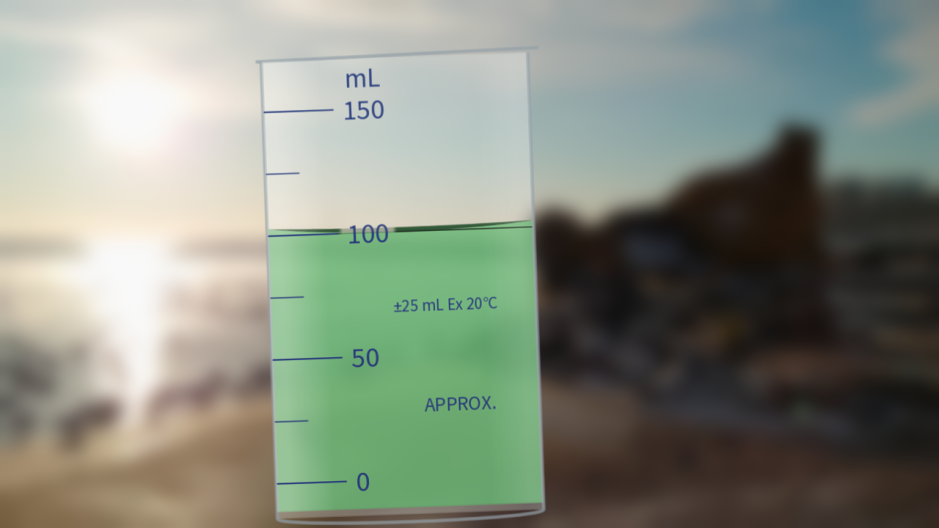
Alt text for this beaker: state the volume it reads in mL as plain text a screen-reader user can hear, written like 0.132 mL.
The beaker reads 100 mL
